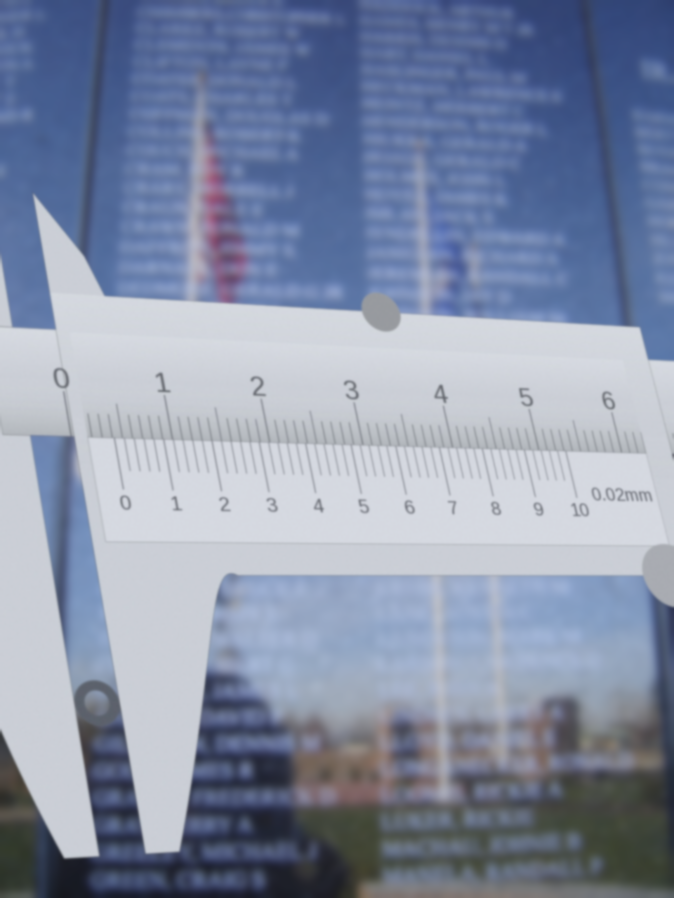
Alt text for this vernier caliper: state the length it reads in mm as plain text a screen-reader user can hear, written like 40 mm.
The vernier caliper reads 4.2 mm
